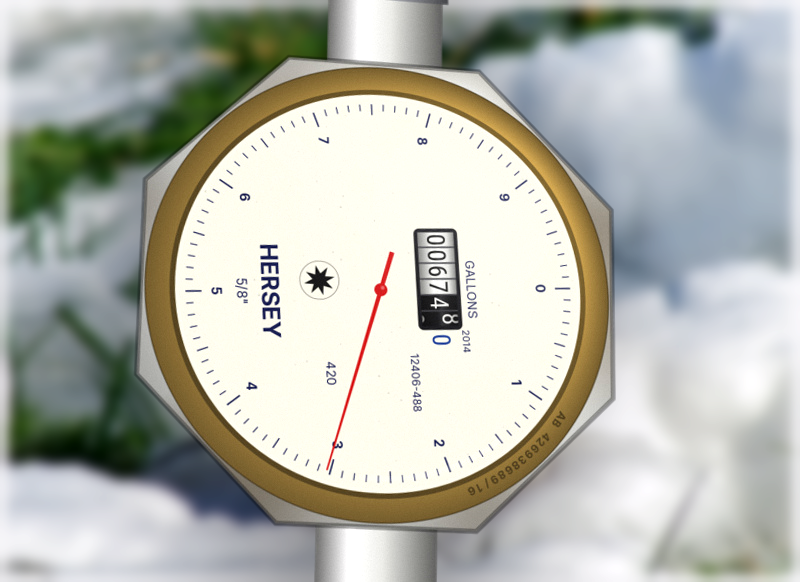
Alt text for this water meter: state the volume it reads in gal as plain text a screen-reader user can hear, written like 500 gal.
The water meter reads 67483.0 gal
